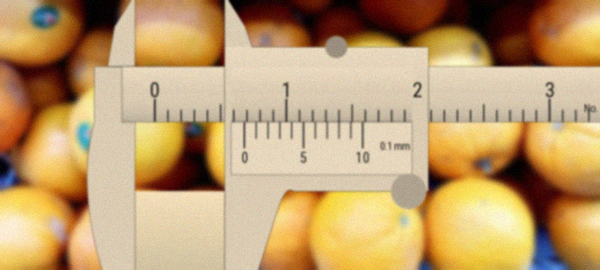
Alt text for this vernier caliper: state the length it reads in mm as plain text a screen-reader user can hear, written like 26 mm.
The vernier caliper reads 6.8 mm
